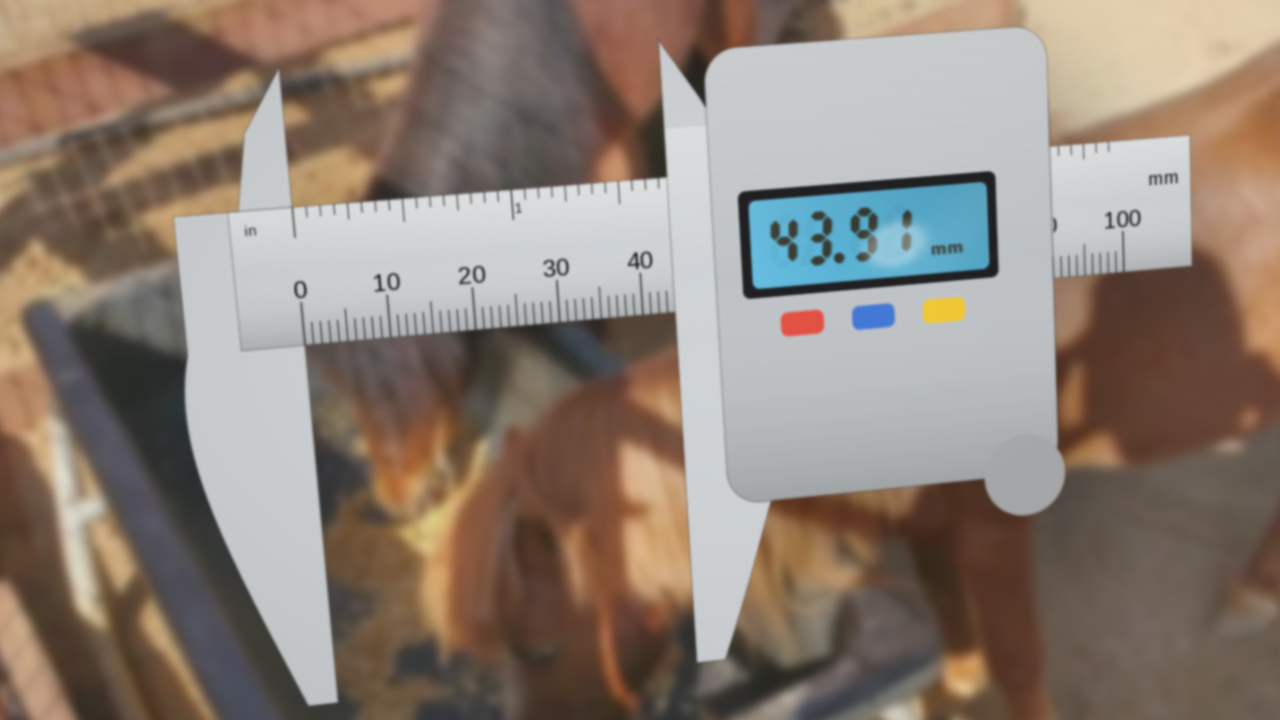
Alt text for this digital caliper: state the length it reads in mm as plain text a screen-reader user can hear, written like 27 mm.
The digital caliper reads 43.91 mm
